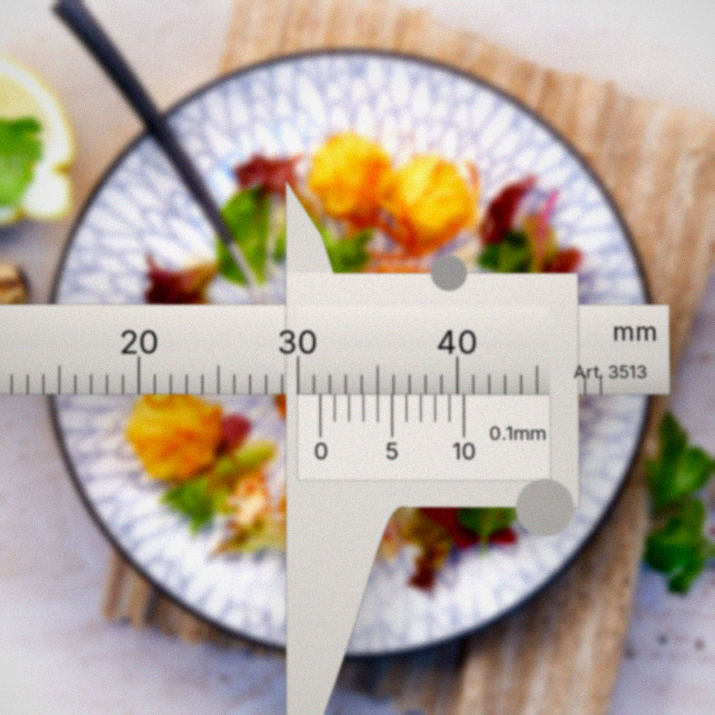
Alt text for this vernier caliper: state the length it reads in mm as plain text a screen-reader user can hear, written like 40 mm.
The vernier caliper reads 31.4 mm
